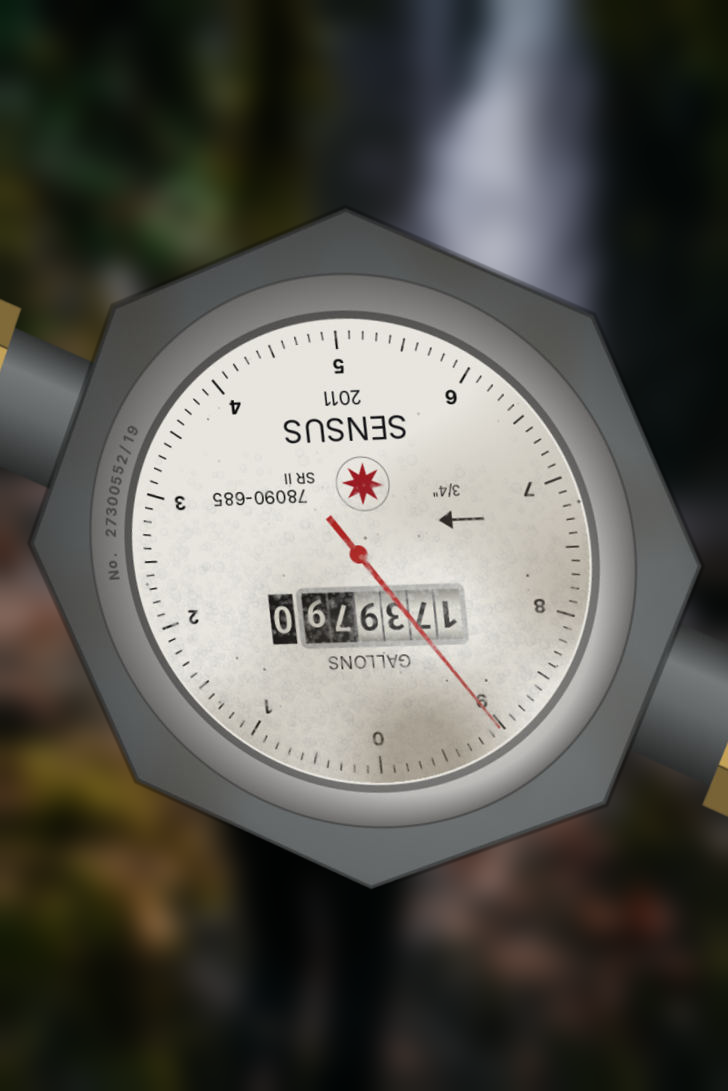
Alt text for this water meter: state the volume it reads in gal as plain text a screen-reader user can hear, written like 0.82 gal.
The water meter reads 1739789.0 gal
